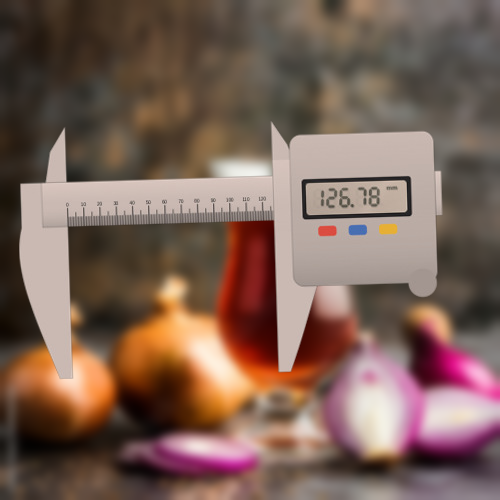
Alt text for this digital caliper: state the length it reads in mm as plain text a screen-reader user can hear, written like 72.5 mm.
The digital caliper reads 126.78 mm
